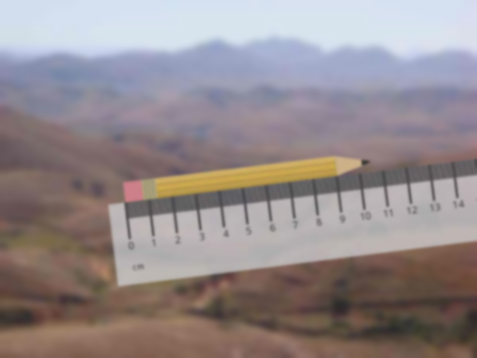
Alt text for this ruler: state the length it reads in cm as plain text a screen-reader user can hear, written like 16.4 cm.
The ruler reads 10.5 cm
